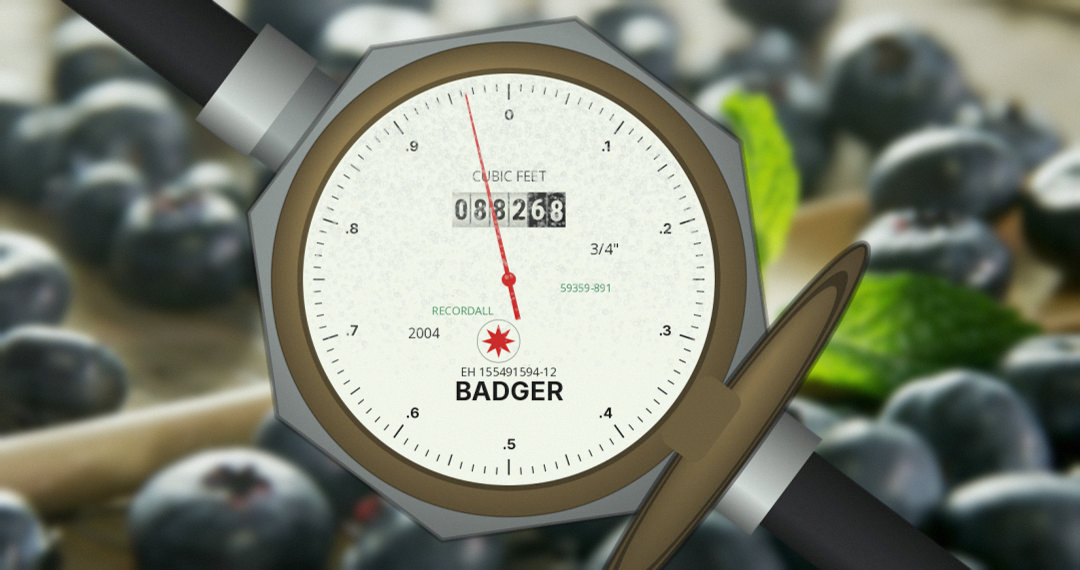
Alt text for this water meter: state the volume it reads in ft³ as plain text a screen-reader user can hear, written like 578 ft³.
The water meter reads 88267.96 ft³
